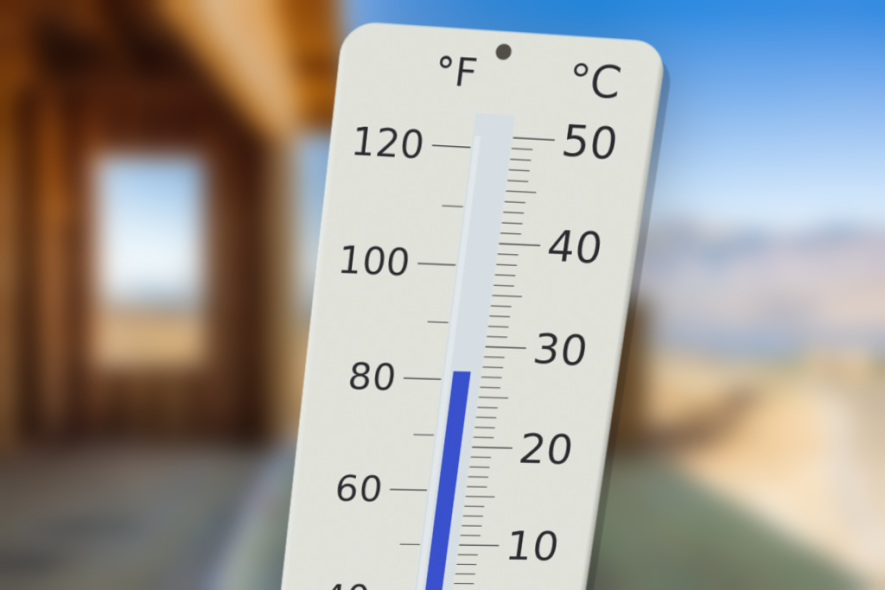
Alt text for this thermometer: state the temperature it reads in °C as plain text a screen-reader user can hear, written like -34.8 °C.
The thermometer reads 27.5 °C
